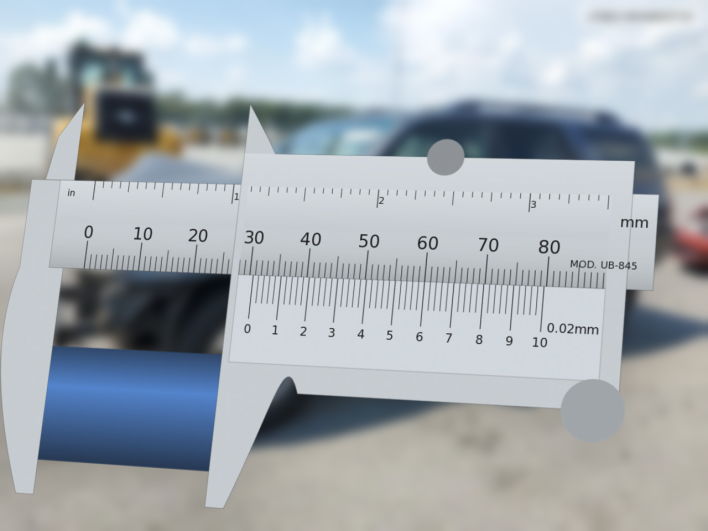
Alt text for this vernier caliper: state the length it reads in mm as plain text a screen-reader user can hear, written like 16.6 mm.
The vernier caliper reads 30.6 mm
